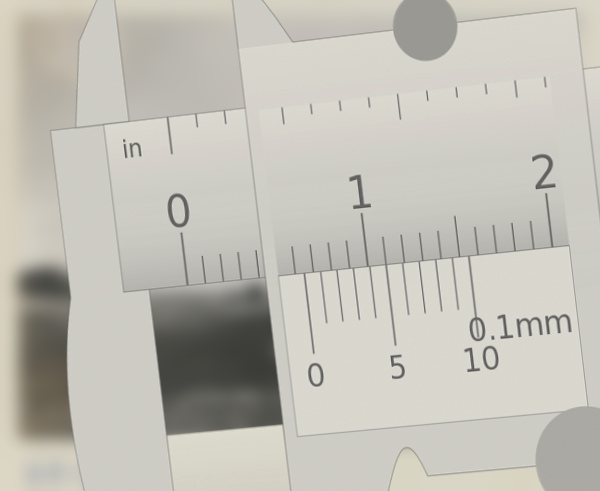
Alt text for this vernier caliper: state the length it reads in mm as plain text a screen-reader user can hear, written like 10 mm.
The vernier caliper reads 6.5 mm
